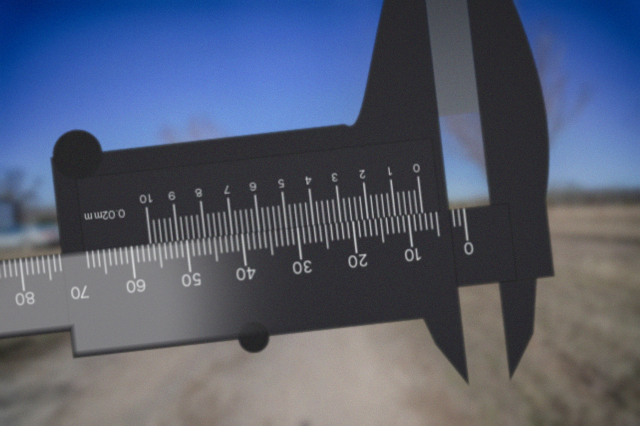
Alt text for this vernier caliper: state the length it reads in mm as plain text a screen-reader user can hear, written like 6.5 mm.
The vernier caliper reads 7.5 mm
